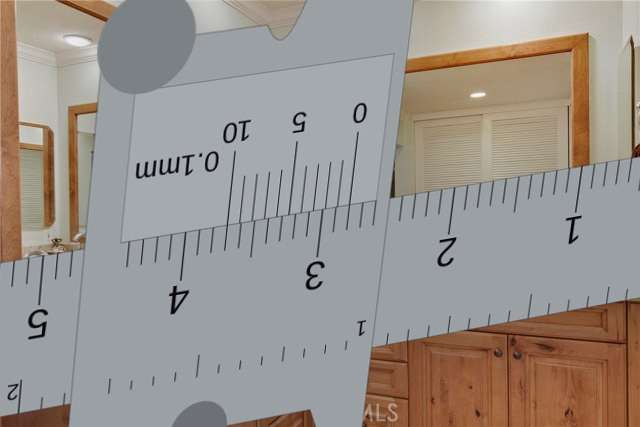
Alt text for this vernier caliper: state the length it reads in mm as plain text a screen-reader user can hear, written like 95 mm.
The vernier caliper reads 28.0 mm
